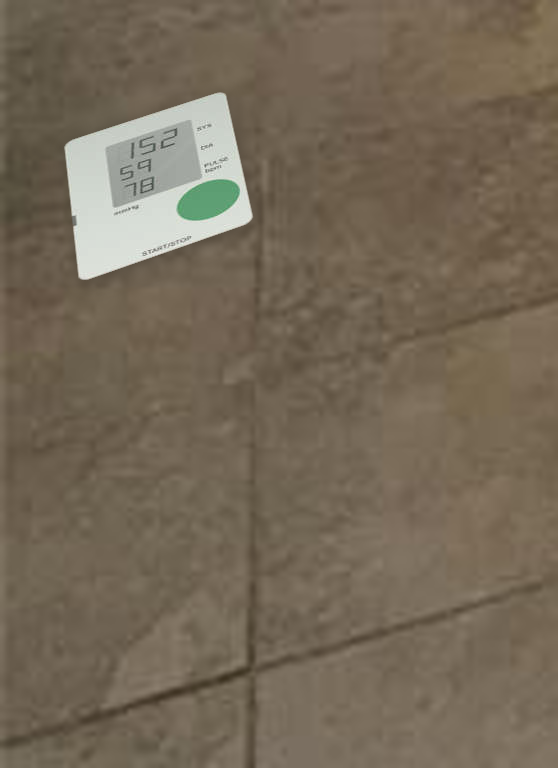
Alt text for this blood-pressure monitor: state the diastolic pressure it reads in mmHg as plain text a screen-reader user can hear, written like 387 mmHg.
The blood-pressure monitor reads 59 mmHg
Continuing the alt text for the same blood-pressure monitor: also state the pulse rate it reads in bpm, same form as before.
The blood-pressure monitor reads 78 bpm
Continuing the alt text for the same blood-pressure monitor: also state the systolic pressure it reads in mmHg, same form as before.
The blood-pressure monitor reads 152 mmHg
